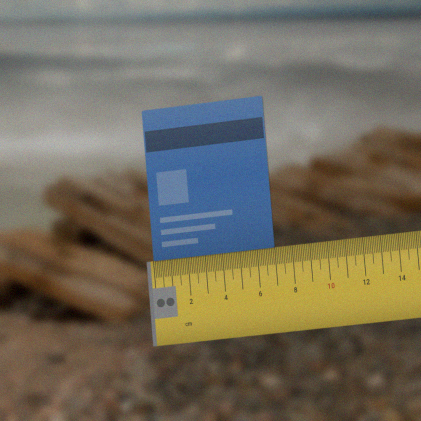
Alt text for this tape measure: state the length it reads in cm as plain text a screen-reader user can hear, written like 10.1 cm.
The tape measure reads 7 cm
